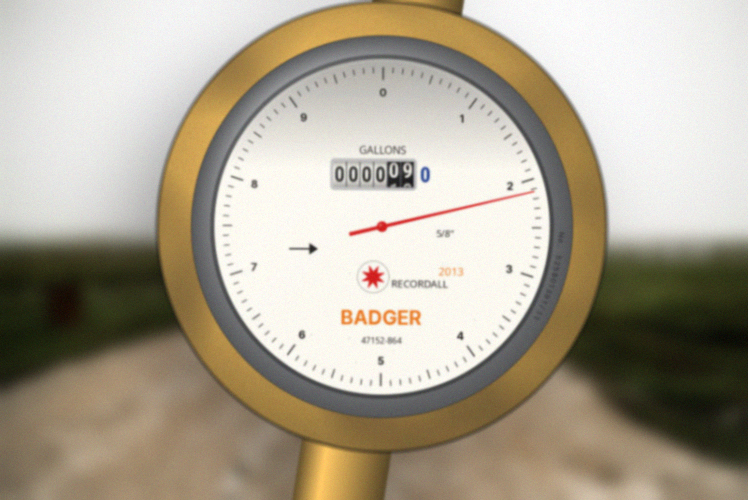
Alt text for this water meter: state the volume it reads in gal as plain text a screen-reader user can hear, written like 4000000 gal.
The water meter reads 92.1 gal
